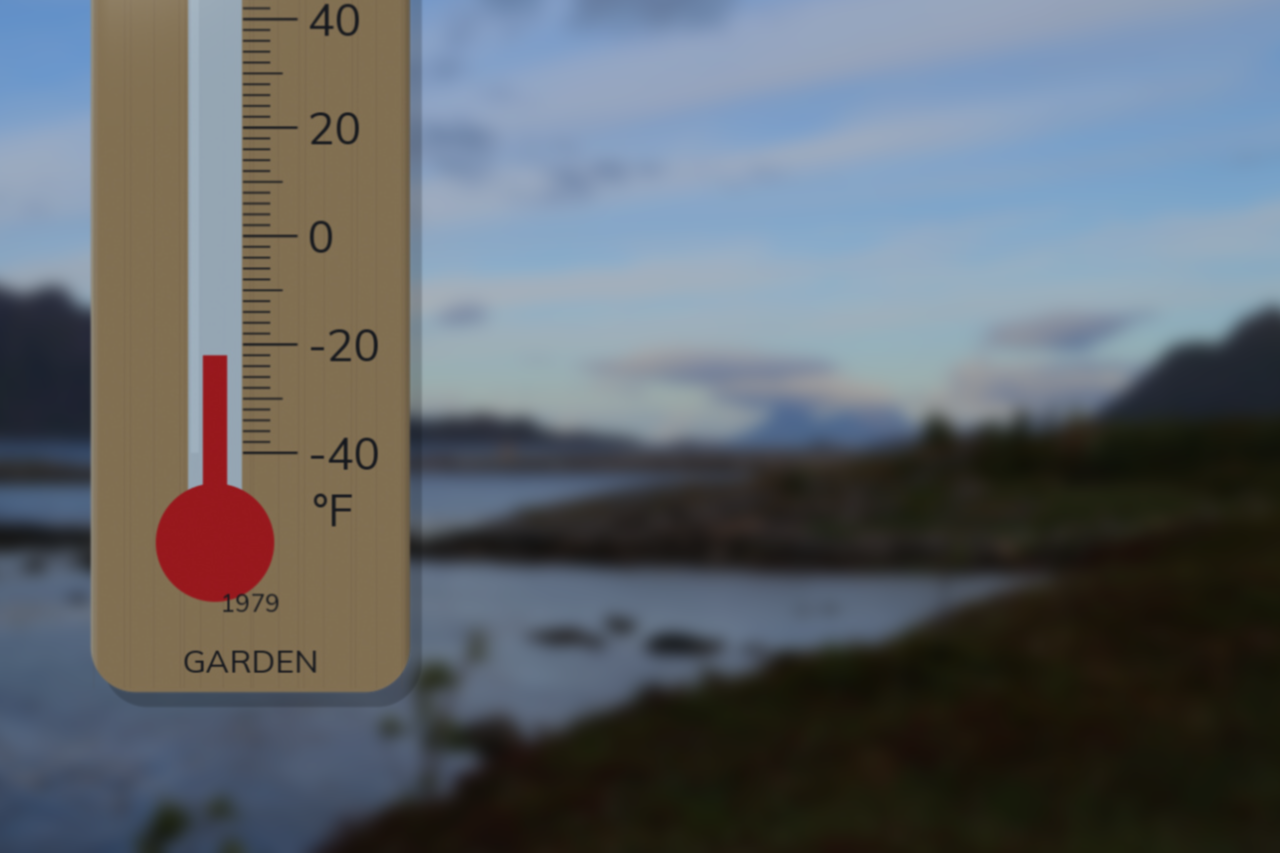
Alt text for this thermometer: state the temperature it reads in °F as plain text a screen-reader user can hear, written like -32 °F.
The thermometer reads -22 °F
